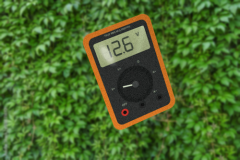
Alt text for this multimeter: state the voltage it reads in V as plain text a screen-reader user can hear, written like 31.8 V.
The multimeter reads 12.6 V
